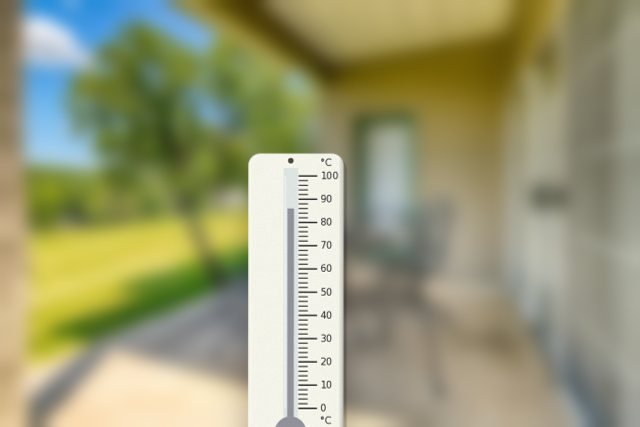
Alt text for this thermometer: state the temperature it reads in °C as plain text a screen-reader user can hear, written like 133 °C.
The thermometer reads 86 °C
